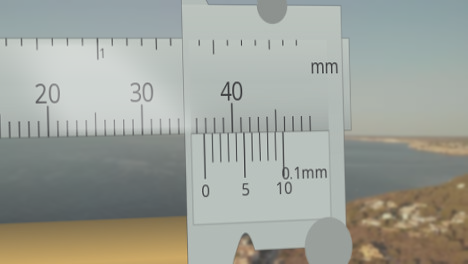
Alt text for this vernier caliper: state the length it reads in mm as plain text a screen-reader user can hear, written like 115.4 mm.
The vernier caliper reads 36.8 mm
